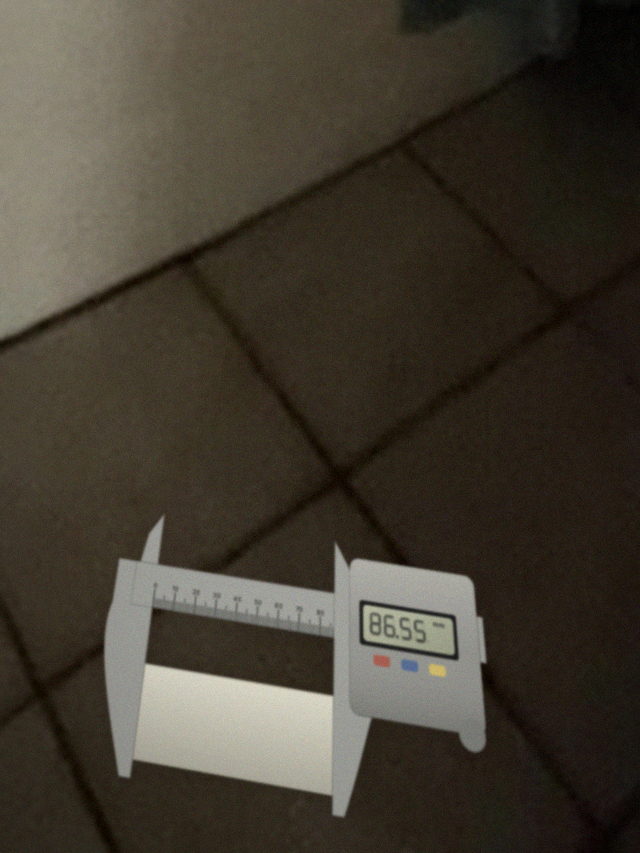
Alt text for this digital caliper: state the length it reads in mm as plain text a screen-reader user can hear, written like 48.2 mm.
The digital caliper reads 86.55 mm
